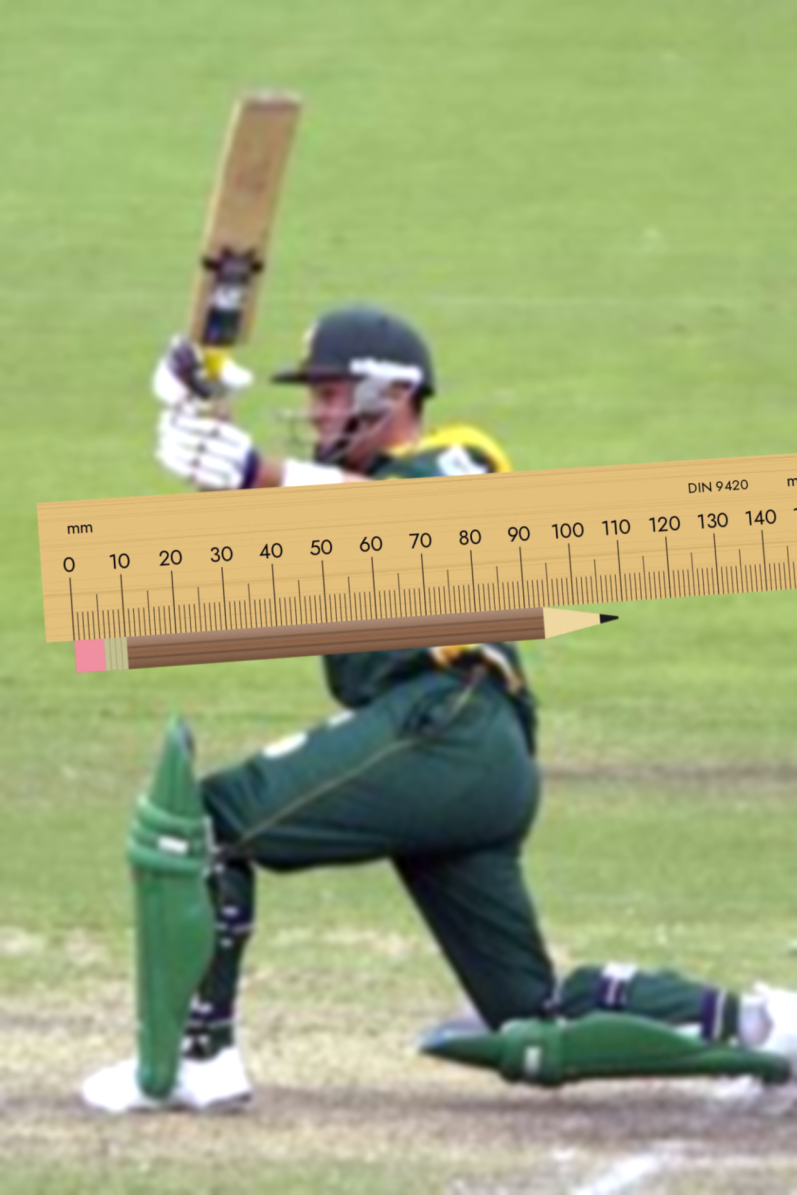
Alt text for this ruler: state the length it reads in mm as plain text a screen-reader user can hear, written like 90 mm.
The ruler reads 109 mm
